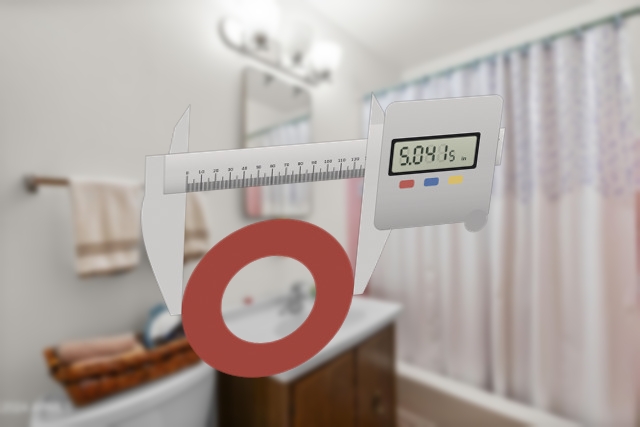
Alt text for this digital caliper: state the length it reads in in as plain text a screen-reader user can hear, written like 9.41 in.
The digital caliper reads 5.0415 in
